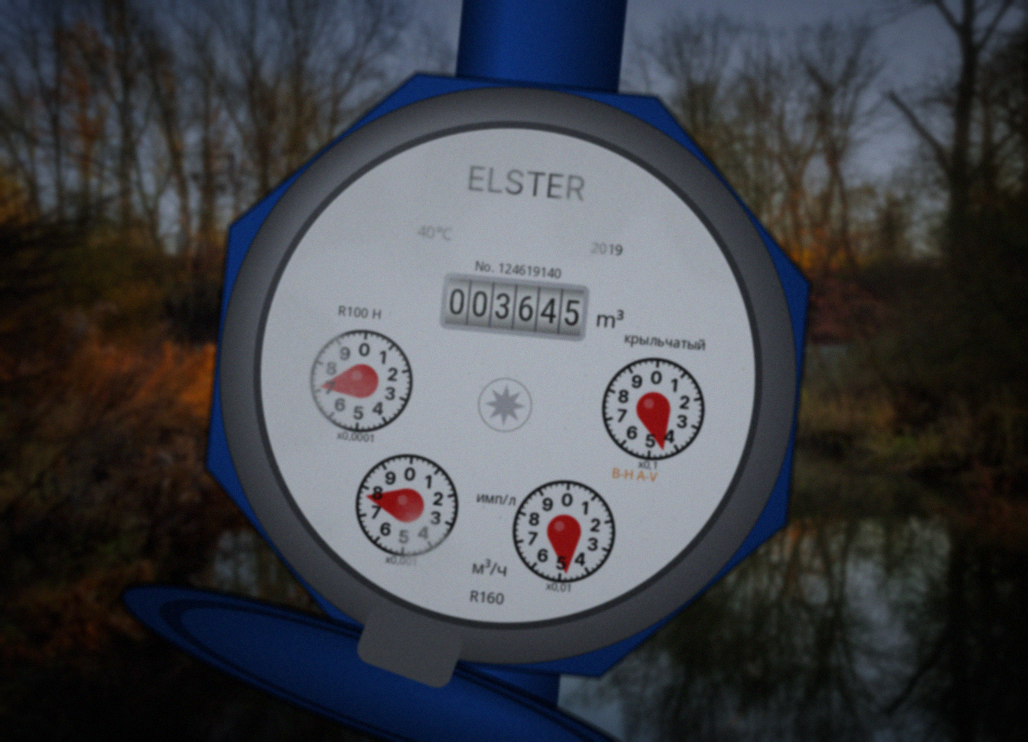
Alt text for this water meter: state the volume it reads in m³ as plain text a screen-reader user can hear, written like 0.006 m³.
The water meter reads 3645.4477 m³
